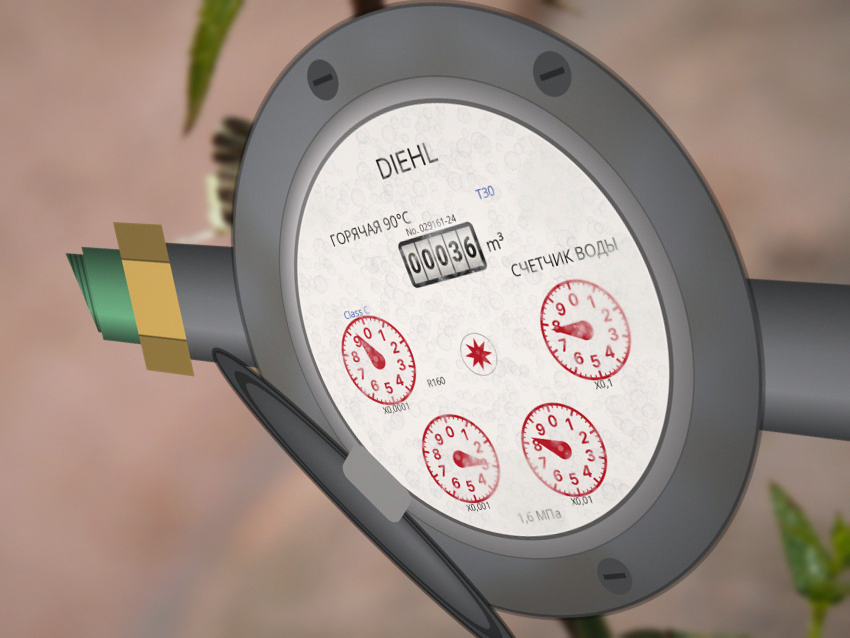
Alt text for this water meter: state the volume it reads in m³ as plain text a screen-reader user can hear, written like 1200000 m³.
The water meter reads 36.7829 m³
